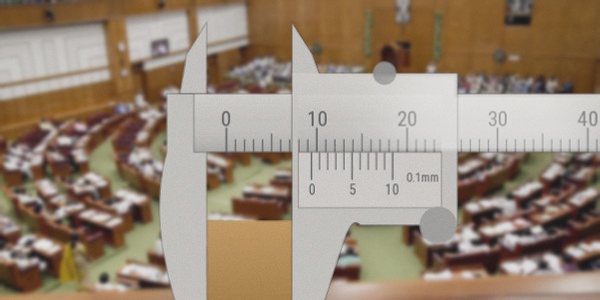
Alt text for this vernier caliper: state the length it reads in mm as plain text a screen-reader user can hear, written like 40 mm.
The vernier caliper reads 9.4 mm
